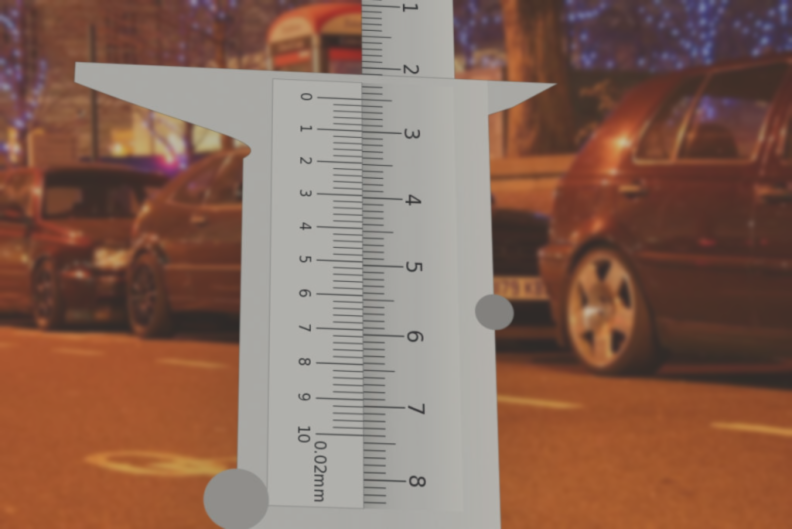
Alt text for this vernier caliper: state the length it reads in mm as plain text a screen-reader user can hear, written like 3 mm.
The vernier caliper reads 25.0 mm
